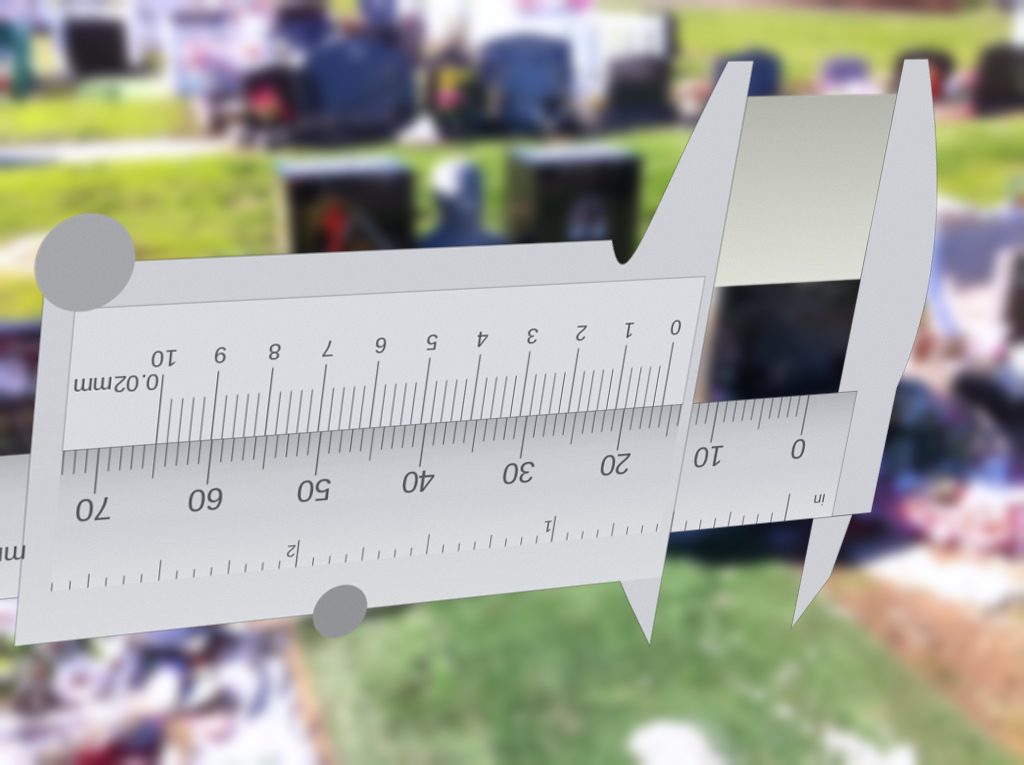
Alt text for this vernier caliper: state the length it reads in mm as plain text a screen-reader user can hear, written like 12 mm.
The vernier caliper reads 16.0 mm
